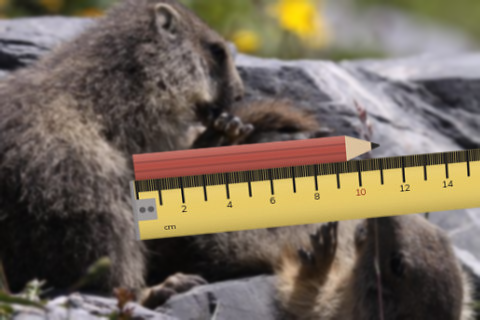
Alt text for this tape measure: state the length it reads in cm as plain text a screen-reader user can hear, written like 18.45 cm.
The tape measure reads 11 cm
